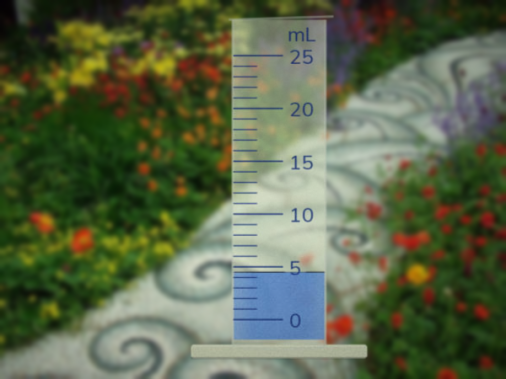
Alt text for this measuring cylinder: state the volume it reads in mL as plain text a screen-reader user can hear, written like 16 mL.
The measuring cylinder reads 4.5 mL
